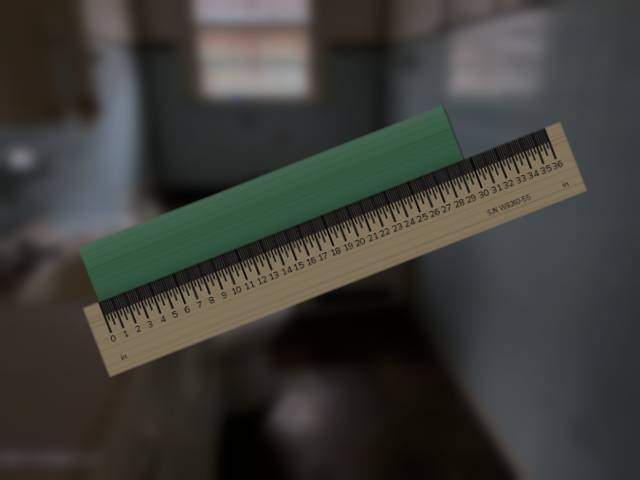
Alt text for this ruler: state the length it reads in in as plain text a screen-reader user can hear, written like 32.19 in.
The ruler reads 29.5 in
